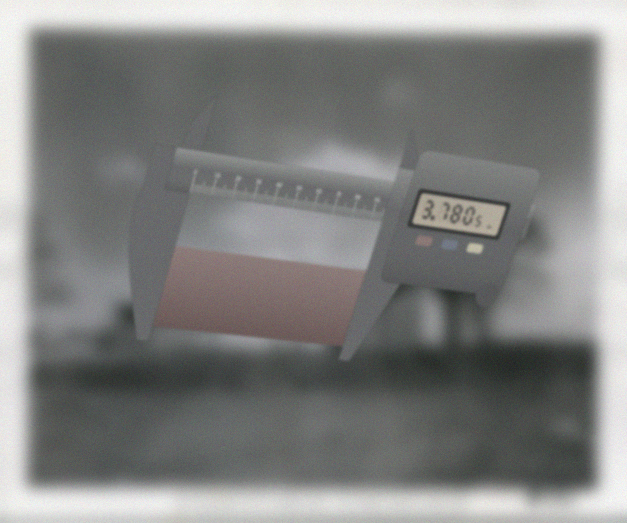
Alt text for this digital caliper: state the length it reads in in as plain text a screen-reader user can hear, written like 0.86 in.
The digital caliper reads 3.7805 in
